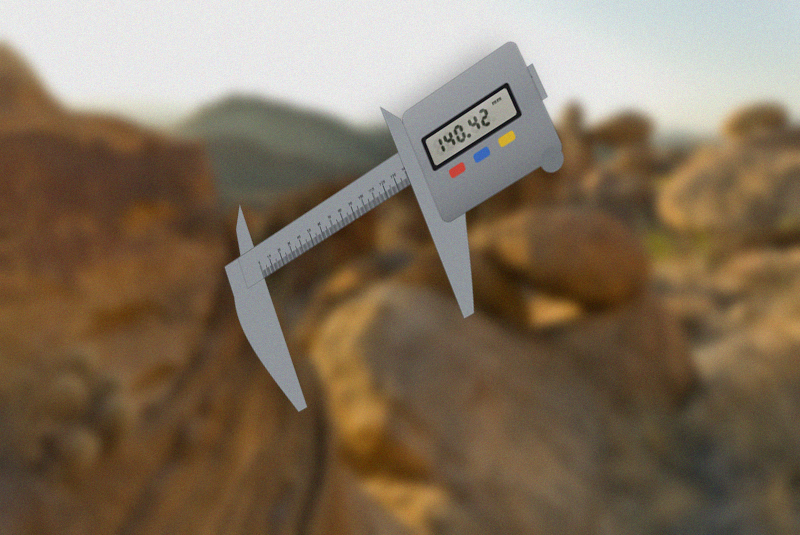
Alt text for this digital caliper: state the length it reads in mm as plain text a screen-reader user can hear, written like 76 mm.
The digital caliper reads 140.42 mm
